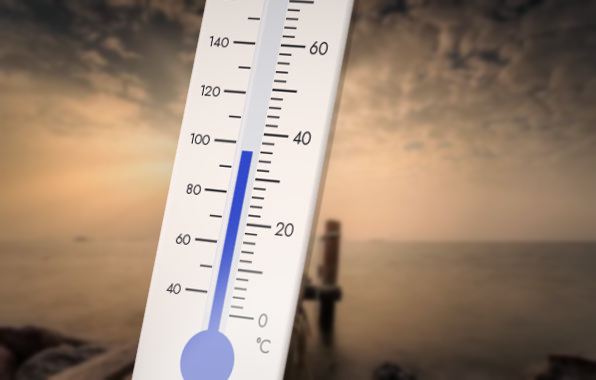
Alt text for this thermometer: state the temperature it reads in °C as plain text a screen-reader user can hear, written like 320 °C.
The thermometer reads 36 °C
